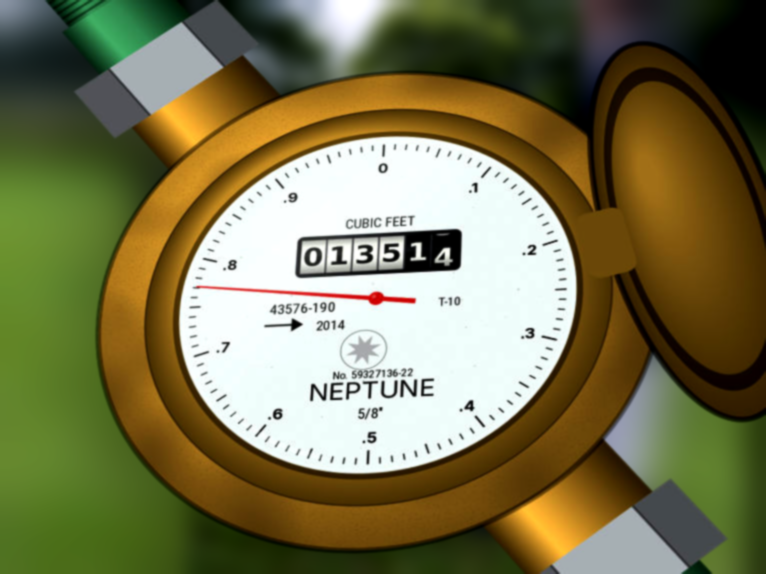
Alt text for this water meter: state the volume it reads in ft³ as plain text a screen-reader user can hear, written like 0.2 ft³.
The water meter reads 13513.77 ft³
